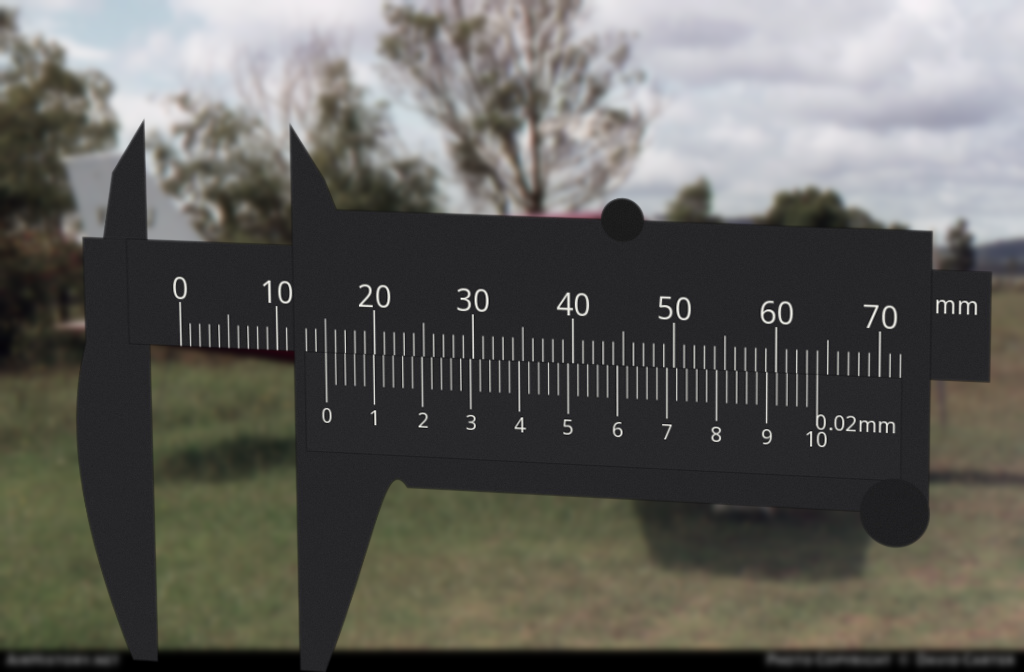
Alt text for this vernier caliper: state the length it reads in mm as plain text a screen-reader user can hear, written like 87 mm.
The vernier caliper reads 15.0 mm
